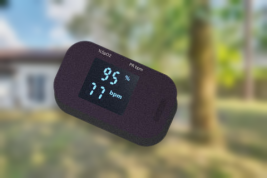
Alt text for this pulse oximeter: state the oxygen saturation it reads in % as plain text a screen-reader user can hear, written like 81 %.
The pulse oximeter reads 95 %
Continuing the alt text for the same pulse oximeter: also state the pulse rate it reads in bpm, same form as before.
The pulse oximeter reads 77 bpm
